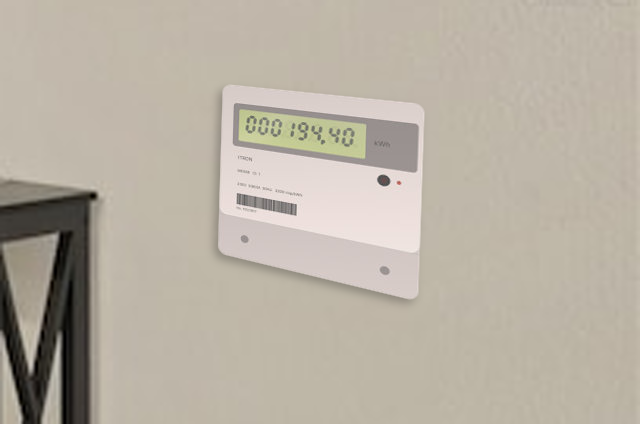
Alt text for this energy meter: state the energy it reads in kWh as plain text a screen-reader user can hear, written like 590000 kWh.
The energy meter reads 194.40 kWh
